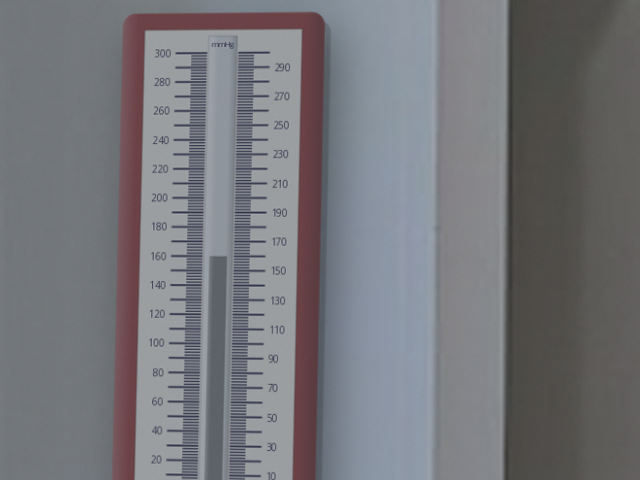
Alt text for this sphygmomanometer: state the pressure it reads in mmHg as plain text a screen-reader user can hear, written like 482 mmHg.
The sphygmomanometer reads 160 mmHg
